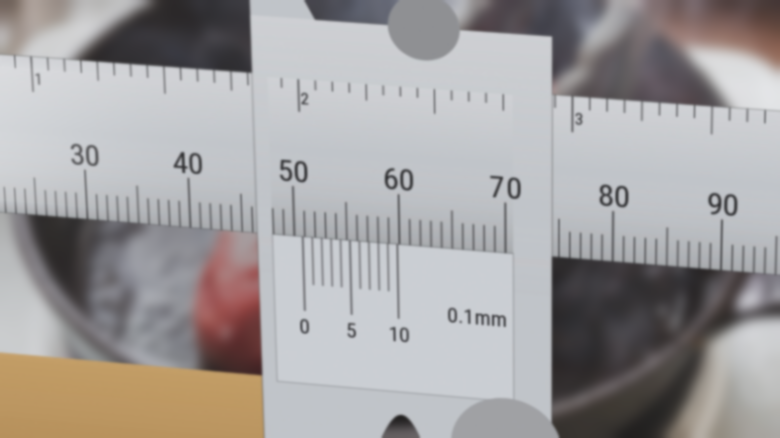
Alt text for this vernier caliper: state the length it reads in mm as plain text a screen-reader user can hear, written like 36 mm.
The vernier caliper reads 50.8 mm
